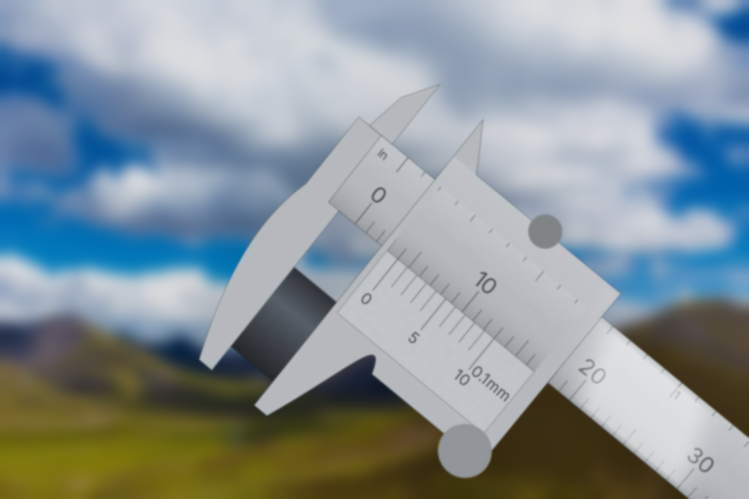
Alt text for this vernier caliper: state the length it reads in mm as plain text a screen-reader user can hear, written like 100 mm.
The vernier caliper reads 4.0 mm
